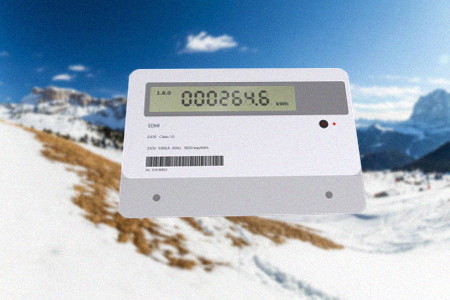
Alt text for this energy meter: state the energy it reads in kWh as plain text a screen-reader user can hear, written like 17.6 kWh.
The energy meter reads 264.6 kWh
